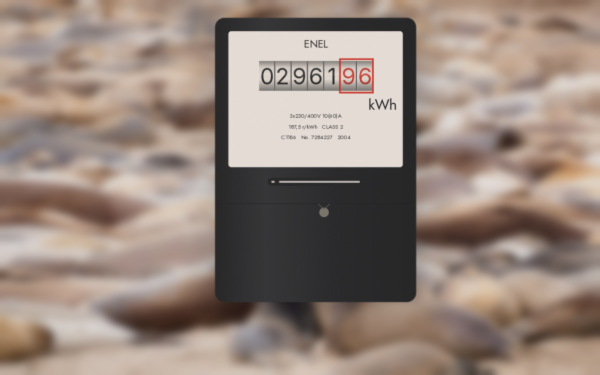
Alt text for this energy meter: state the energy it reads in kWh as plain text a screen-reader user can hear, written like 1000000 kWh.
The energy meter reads 2961.96 kWh
